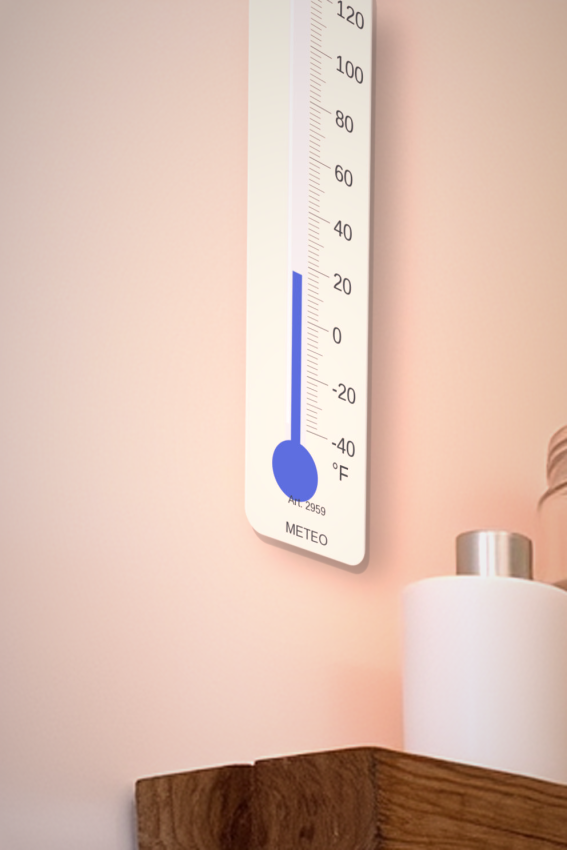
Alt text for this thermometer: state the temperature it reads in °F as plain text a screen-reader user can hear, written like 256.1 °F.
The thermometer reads 16 °F
